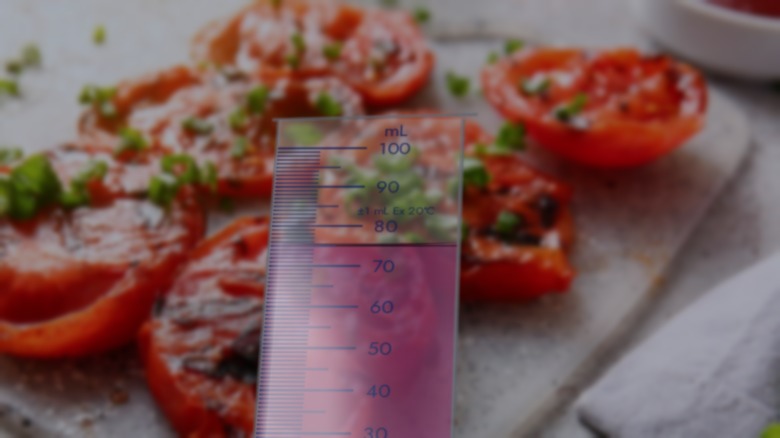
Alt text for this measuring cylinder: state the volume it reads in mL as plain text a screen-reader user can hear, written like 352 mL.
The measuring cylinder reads 75 mL
